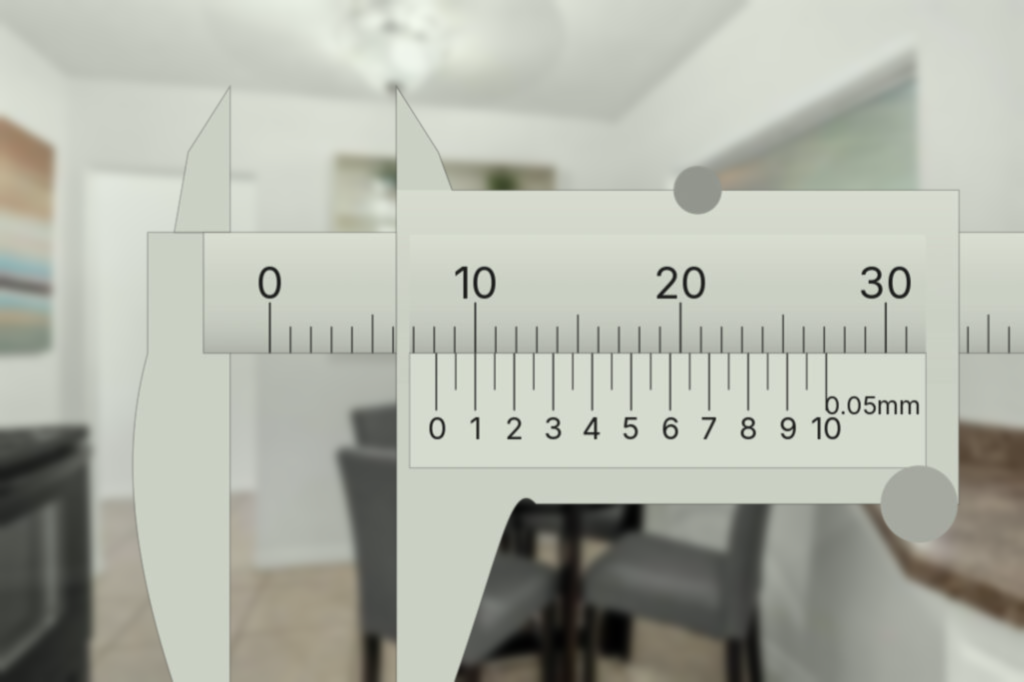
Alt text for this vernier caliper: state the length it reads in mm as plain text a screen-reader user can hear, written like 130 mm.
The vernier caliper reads 8.1 mm
